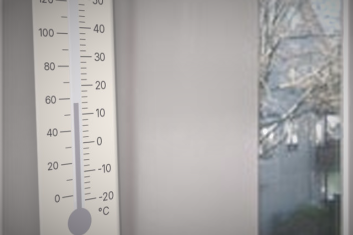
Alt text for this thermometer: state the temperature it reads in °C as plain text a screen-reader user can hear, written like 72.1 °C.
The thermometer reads 14 °C
